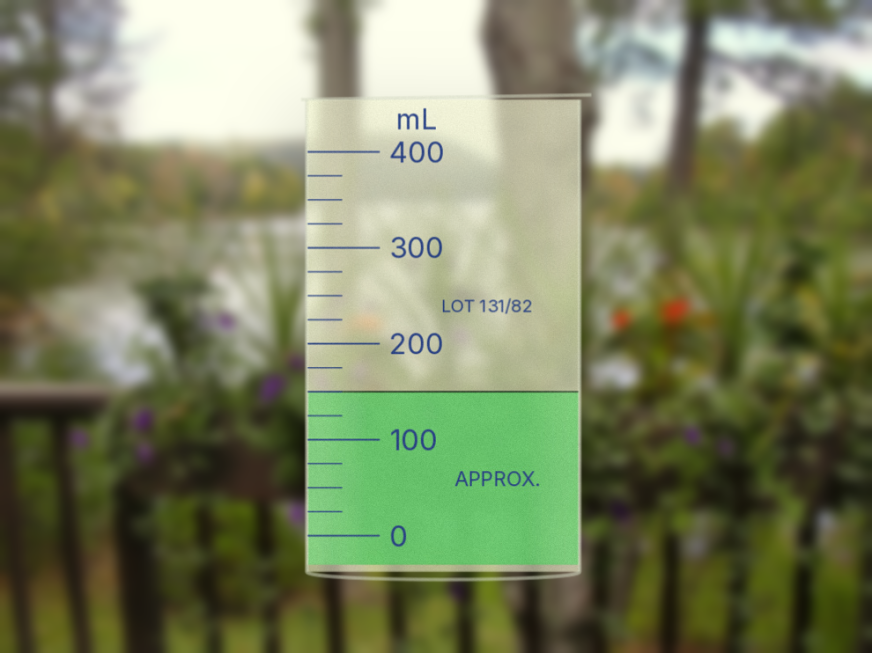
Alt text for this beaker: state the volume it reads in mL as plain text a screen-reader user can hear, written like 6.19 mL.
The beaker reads 150 mL
